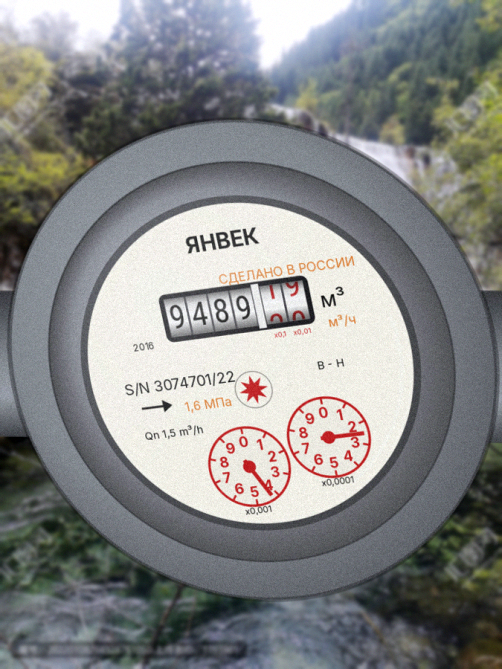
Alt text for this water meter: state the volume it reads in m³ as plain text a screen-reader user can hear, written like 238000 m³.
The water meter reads 9489.1942 m³
